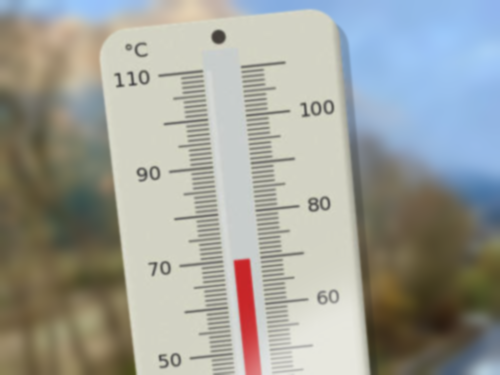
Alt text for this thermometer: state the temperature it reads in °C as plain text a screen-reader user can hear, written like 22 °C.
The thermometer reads 70 °C
